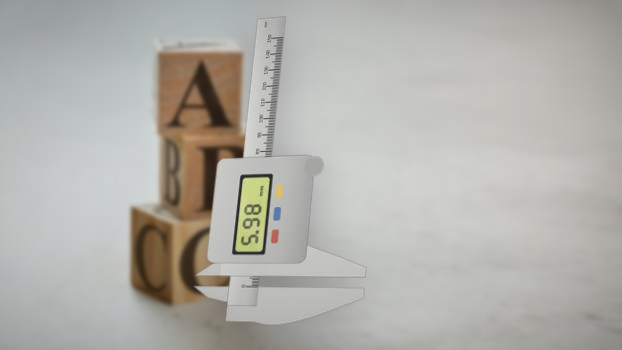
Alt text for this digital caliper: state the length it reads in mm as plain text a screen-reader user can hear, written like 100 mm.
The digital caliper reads 5.98 mm
